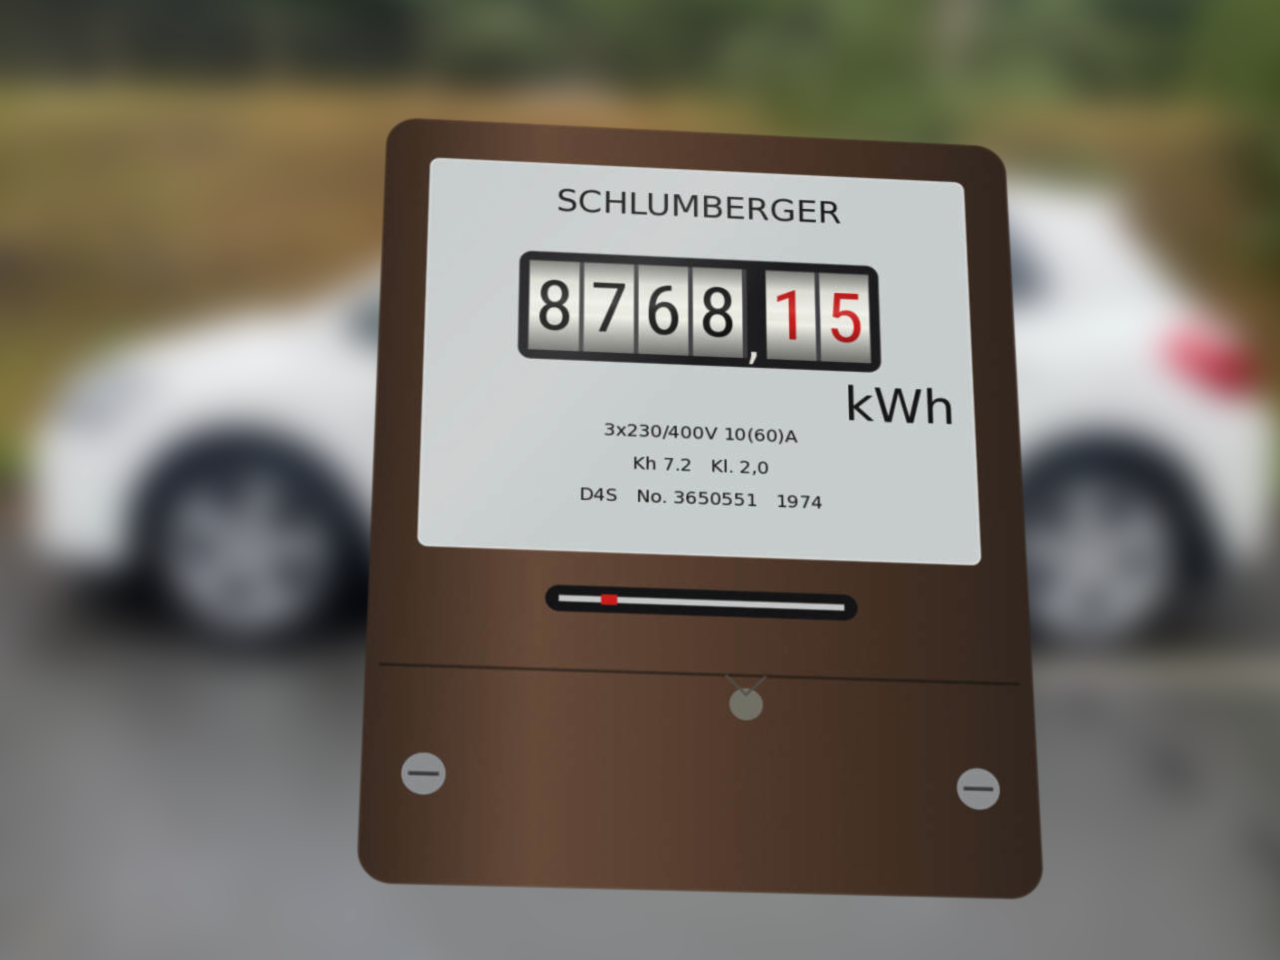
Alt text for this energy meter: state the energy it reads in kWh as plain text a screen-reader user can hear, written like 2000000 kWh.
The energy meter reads 8768.15 kWh
